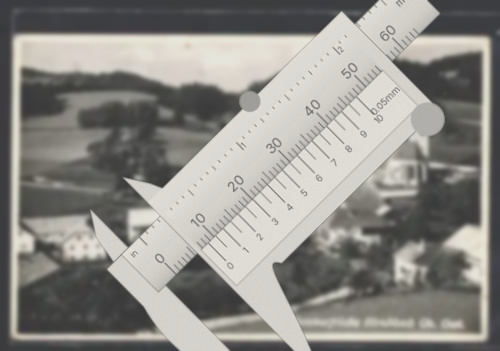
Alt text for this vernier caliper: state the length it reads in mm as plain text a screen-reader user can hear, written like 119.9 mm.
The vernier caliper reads 8.4 mm
